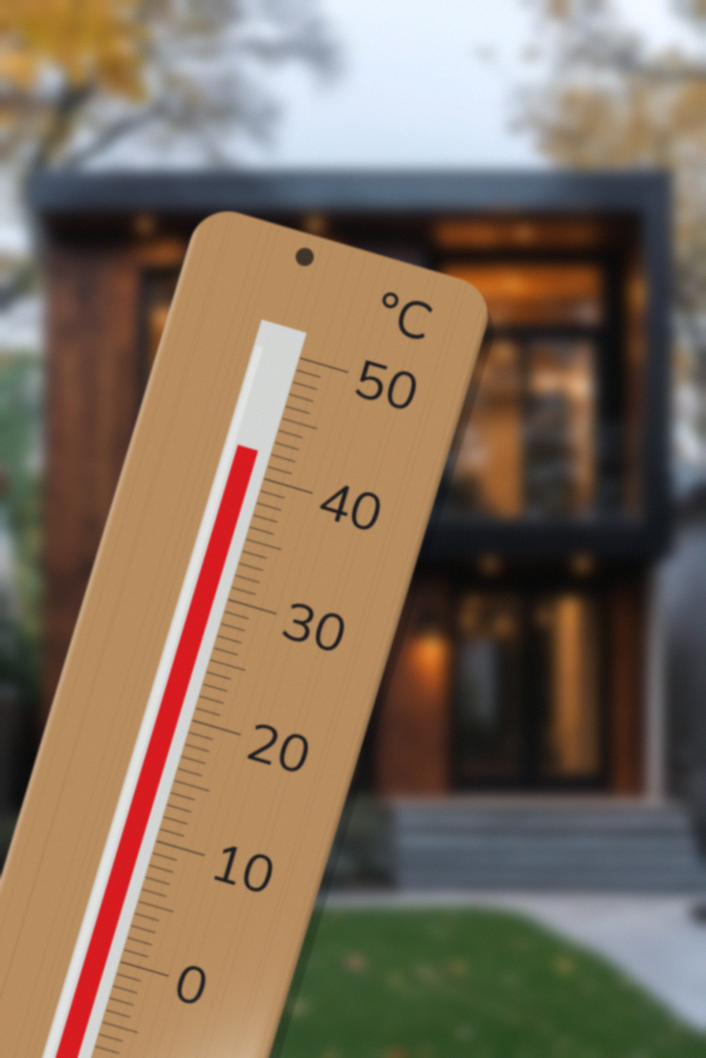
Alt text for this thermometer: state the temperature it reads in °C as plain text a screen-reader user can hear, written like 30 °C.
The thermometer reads 42 °C
